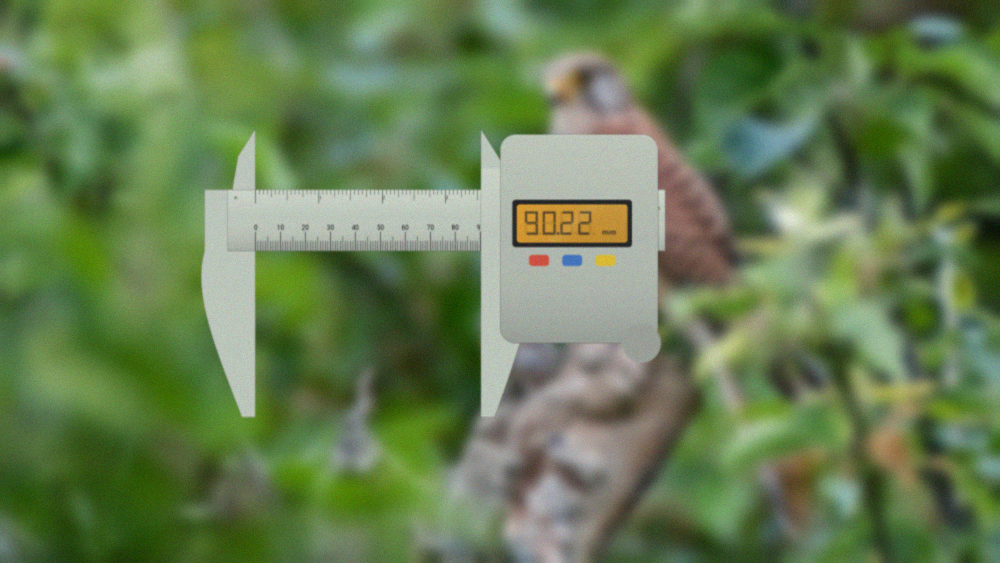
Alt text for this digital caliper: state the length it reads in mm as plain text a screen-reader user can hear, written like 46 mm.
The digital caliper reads 90.22 mm
